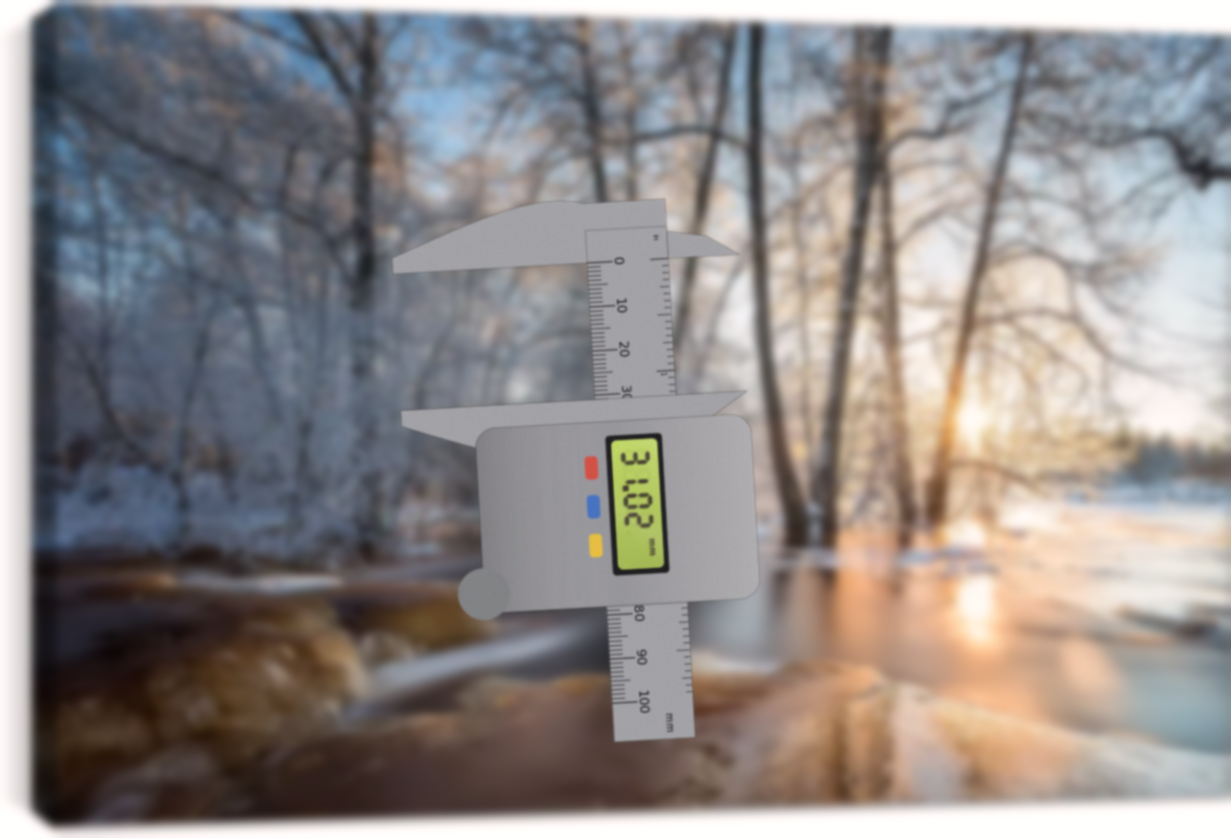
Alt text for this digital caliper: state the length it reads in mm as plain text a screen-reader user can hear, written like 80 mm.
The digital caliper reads 31.02 mm
